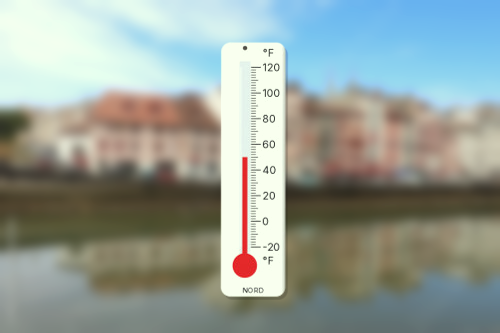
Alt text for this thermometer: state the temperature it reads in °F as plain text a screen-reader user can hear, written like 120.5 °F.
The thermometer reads 50 °F
